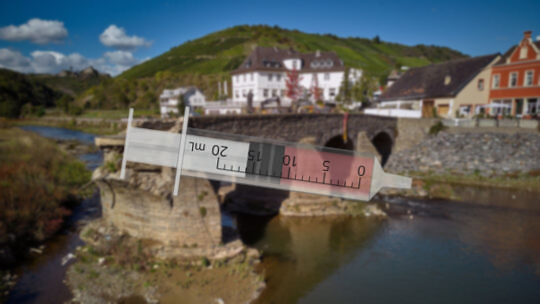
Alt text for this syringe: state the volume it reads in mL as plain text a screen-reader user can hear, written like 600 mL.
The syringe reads 11 mL
